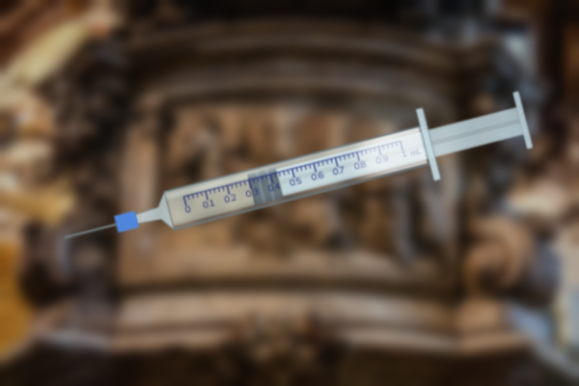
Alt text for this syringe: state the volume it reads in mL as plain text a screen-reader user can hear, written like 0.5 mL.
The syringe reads 0.3 mL
